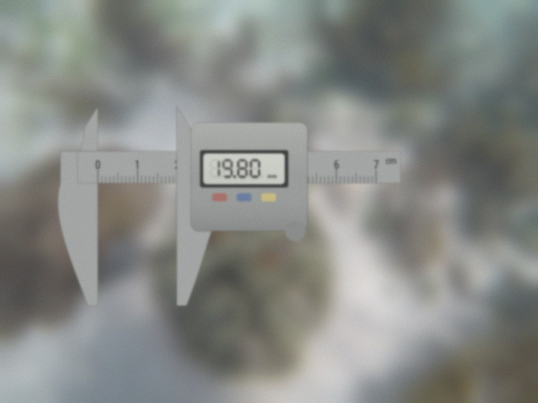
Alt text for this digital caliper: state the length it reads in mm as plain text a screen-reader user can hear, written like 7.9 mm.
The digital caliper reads 19.80 mm
